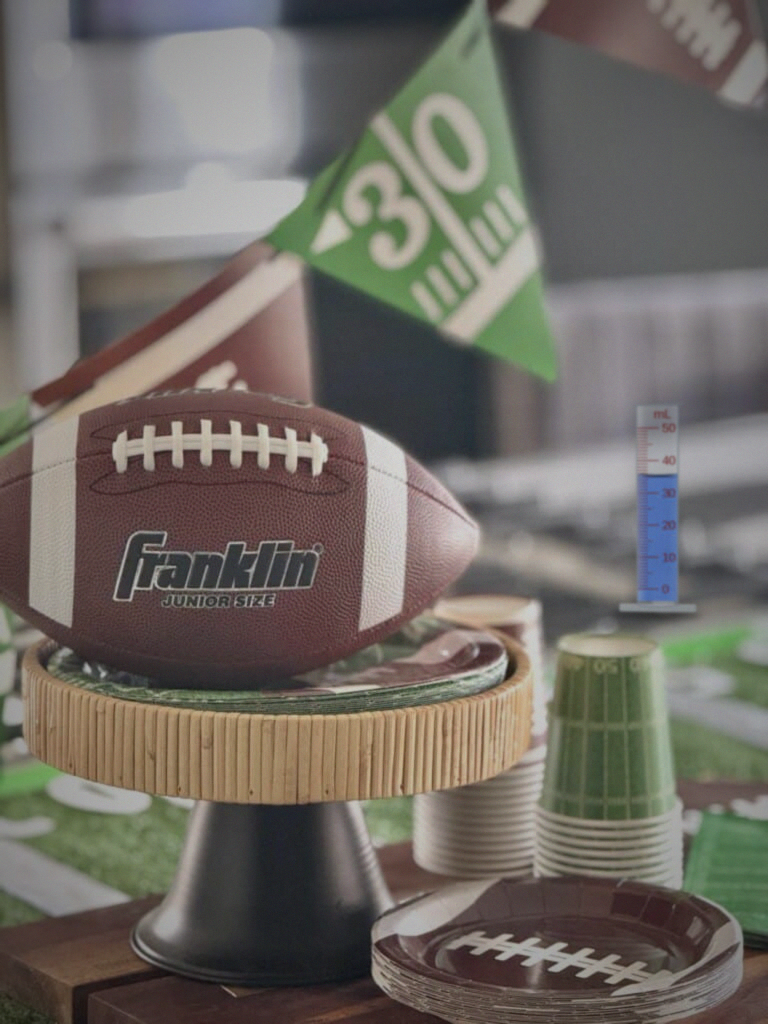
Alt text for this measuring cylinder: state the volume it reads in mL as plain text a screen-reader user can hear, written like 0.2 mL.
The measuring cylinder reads 35 mL
